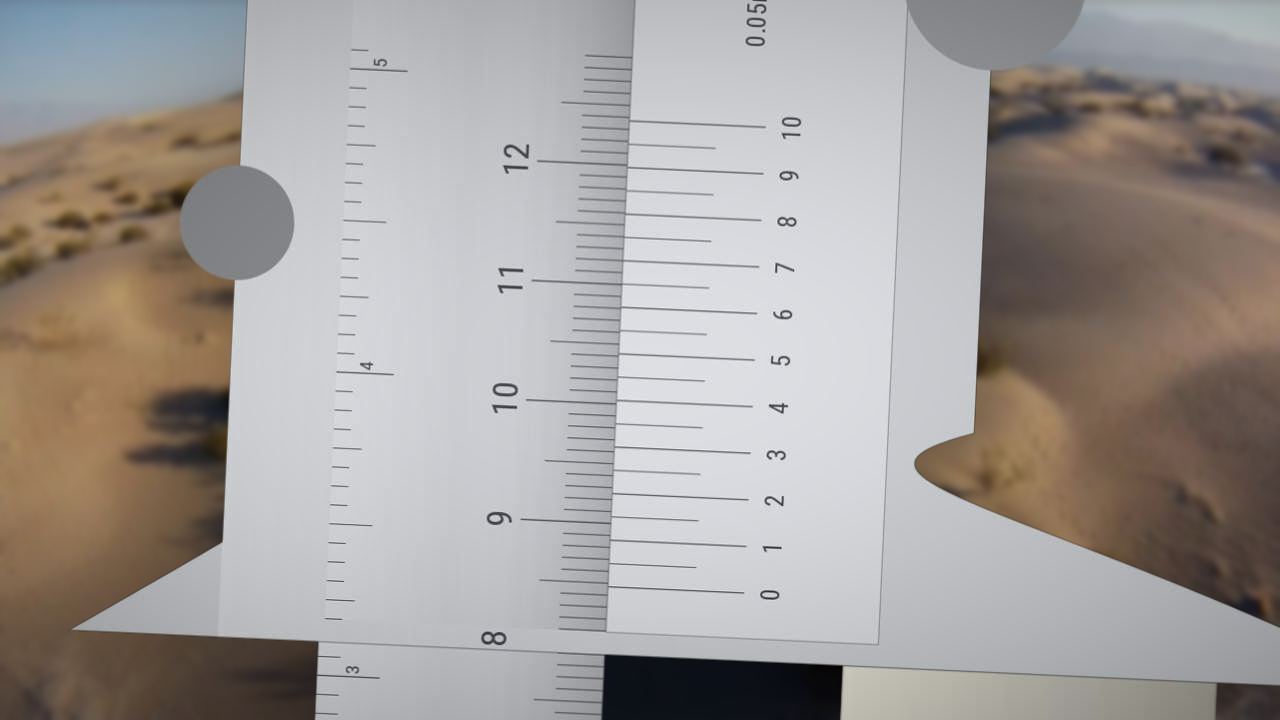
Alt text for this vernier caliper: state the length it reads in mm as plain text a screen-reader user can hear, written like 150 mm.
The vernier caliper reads 84.7 mm
